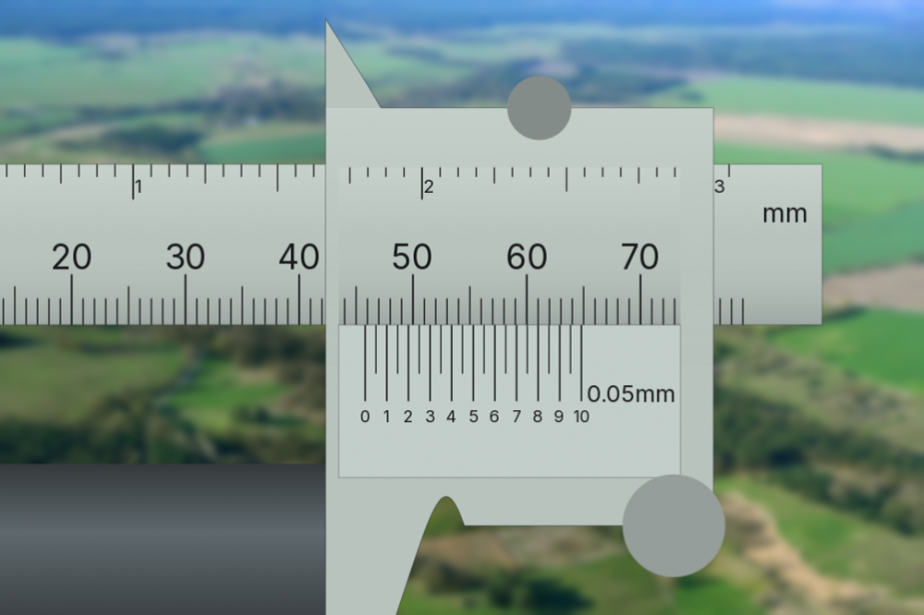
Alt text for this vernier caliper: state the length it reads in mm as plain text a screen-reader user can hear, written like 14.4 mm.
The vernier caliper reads 45.8 mm
